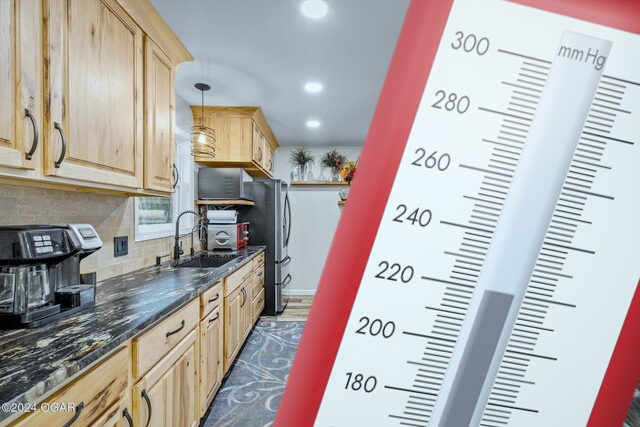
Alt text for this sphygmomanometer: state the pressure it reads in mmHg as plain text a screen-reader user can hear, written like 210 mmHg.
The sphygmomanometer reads 220 mmHg
